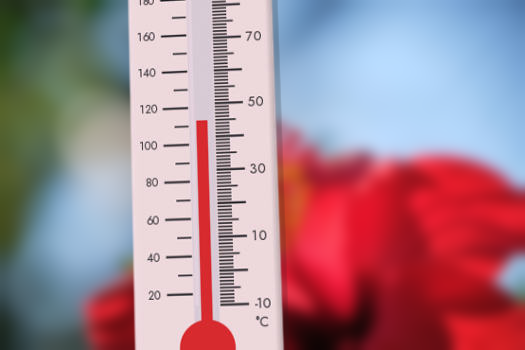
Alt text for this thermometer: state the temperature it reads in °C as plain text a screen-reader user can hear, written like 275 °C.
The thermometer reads 45 °C
